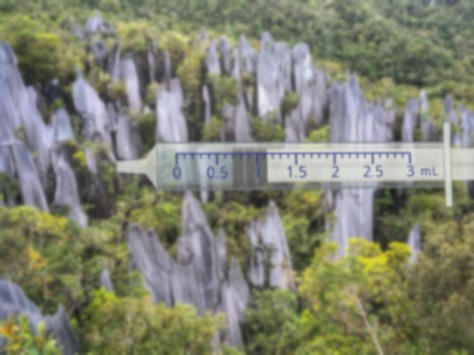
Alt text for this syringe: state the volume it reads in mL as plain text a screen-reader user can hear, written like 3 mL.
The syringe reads 0.7 mL
